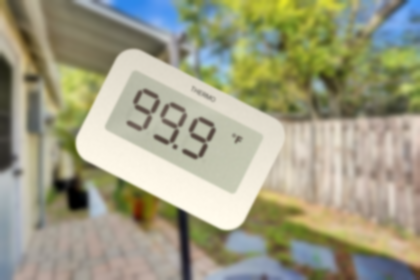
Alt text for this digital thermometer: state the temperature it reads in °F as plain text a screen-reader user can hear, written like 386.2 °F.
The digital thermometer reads 99.9 °F
